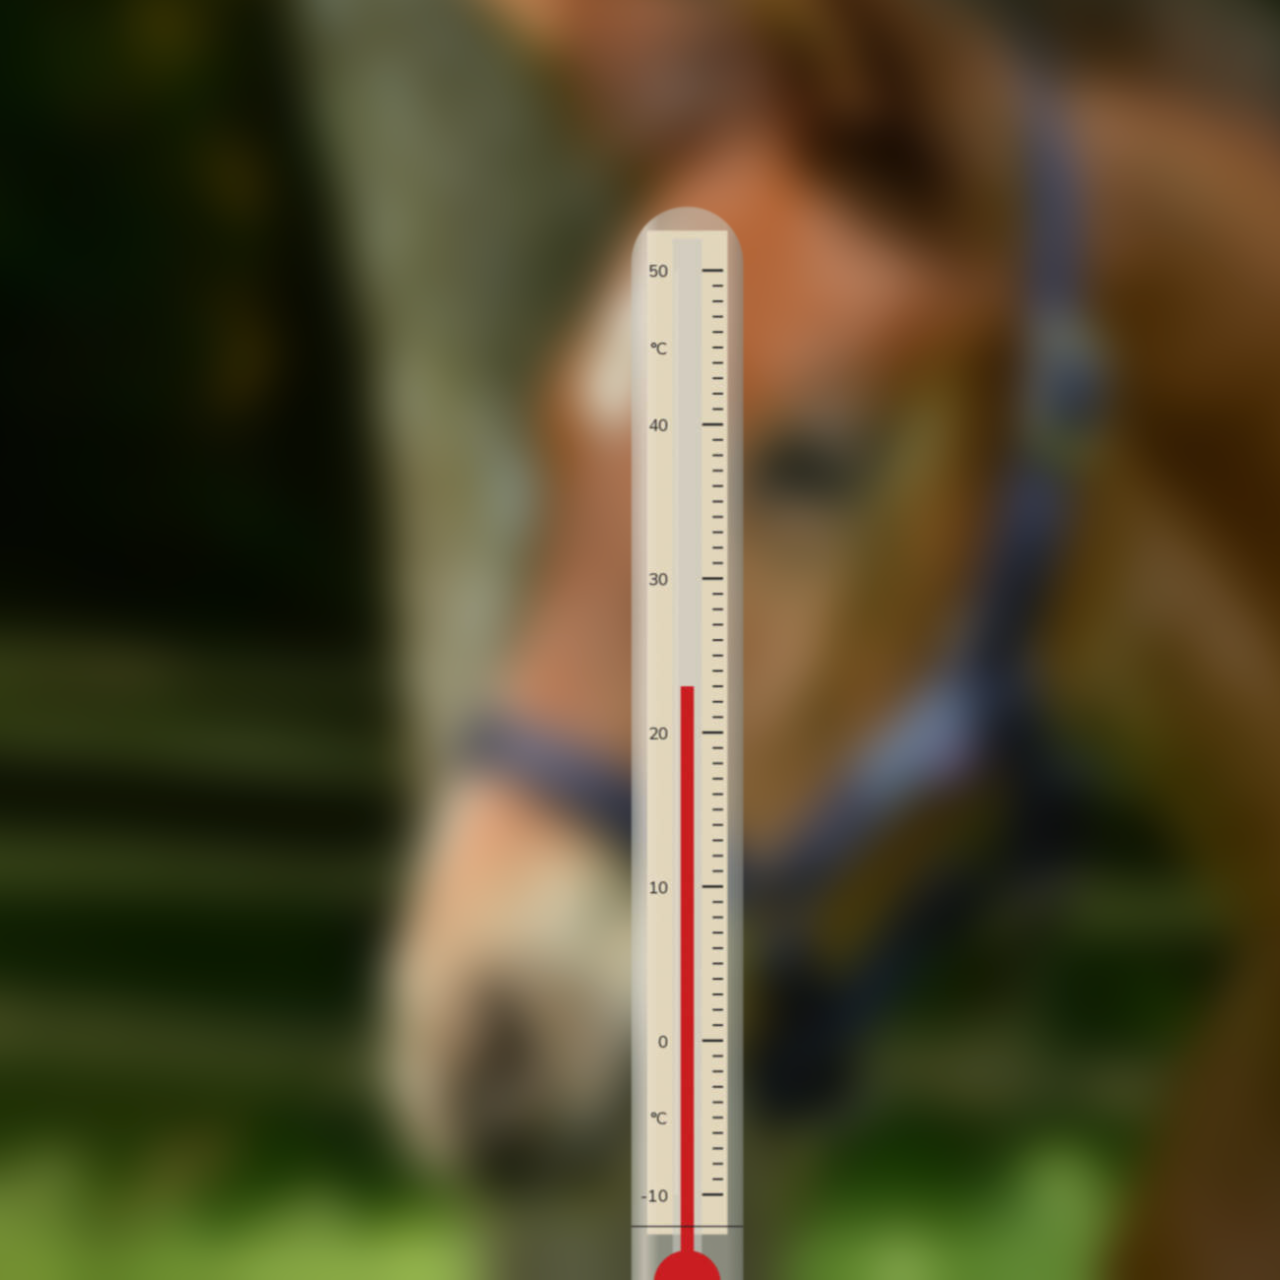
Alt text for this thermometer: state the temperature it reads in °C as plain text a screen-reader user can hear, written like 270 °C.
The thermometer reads 23 °C
